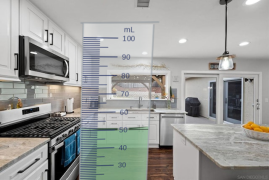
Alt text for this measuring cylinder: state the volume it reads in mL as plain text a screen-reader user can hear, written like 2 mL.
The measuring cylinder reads 50 mL
